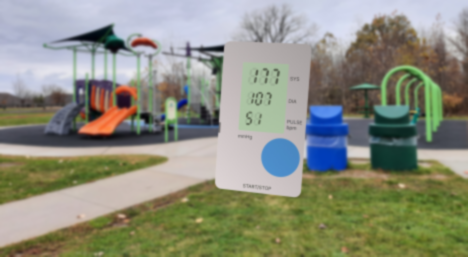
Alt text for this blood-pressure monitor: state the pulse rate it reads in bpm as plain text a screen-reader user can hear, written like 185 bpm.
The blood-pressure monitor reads 51 bpm
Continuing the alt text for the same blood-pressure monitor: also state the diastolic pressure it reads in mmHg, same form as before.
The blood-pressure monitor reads 107 mmHg
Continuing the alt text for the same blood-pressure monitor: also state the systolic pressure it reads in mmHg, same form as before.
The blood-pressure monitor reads 177 mmHg
